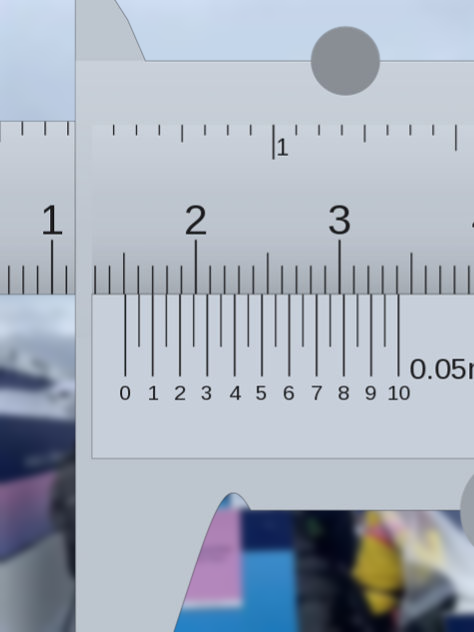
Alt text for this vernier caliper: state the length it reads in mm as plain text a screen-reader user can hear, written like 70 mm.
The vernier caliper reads 15.1 mm
